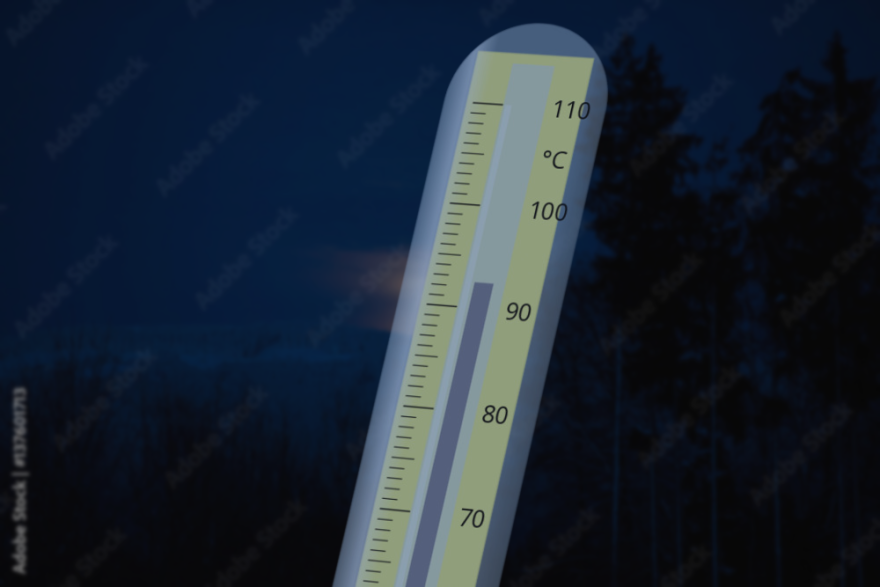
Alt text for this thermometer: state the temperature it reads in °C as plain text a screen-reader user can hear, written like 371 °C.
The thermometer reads 92.5 °C
